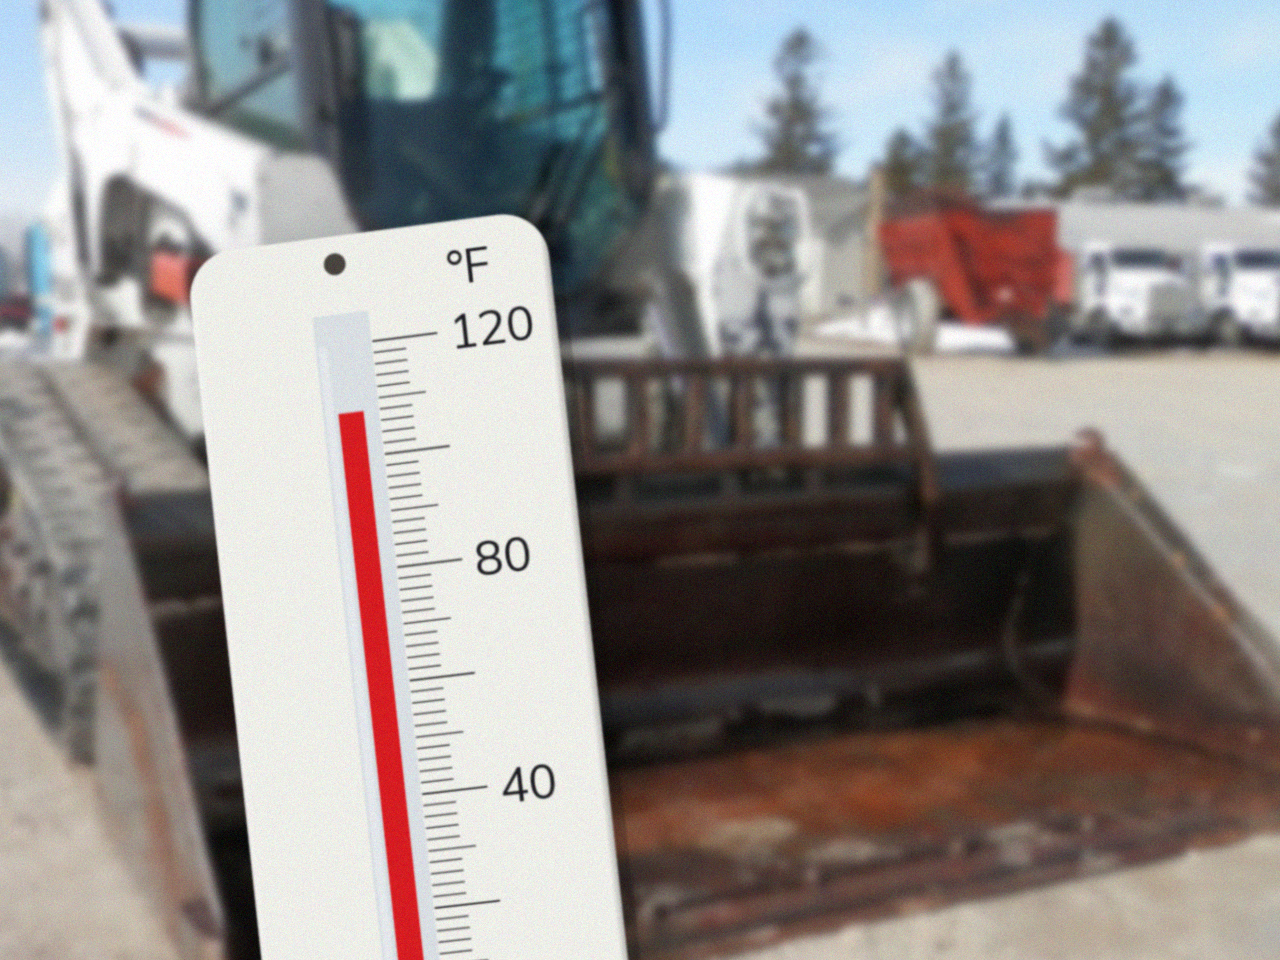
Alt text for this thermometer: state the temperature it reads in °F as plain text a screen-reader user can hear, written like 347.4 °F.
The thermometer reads 108 °F
